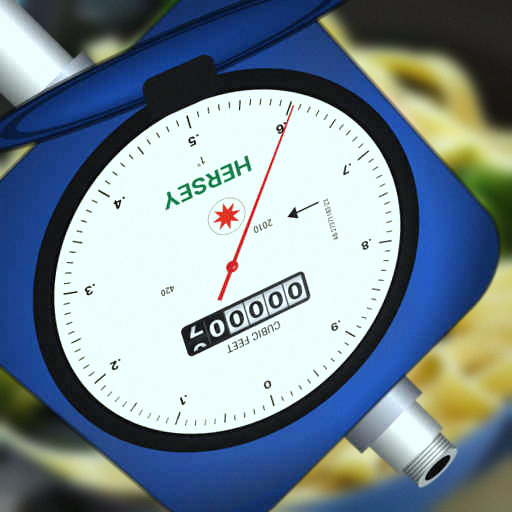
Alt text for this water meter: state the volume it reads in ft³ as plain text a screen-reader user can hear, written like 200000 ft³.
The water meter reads 6.60 ft³
